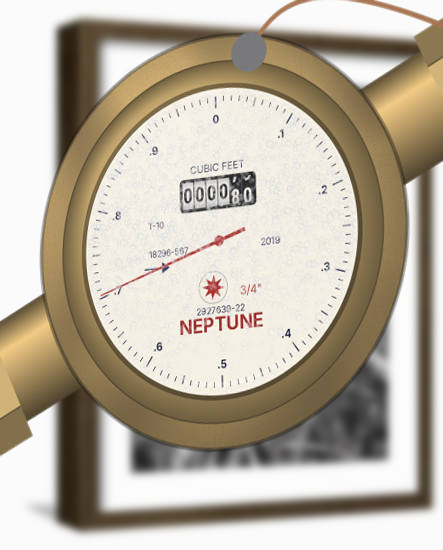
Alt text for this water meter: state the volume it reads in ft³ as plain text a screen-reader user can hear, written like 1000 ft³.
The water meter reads 79.70 ft³
